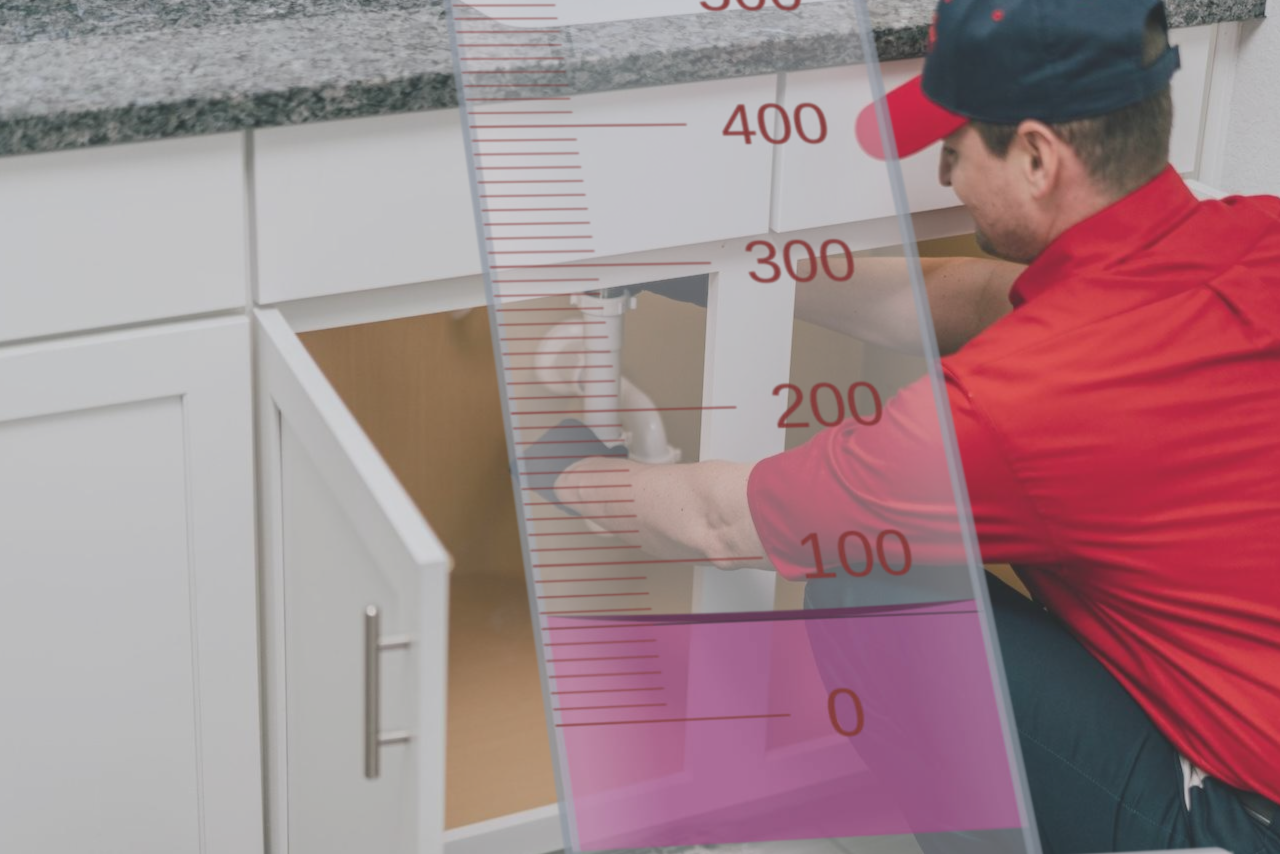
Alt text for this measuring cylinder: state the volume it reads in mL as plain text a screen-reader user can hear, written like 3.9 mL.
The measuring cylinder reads 60 mL
